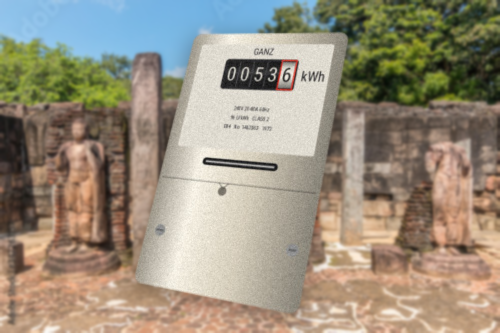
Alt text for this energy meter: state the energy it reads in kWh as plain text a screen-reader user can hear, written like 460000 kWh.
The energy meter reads 53.6 kWh
